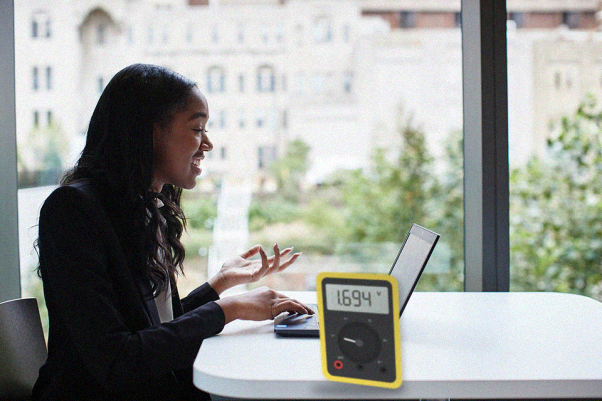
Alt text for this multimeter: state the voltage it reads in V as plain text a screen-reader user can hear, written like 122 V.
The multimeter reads 1.694 V
